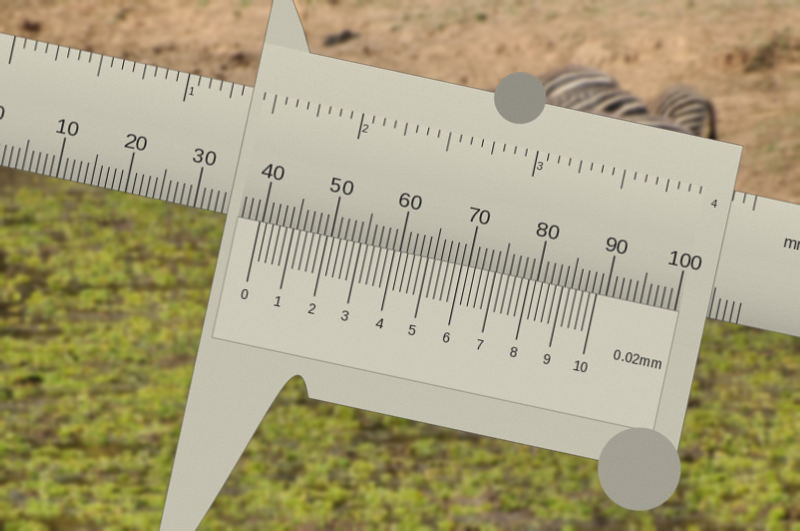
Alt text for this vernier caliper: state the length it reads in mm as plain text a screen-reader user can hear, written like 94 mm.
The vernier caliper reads 39.6 mm
